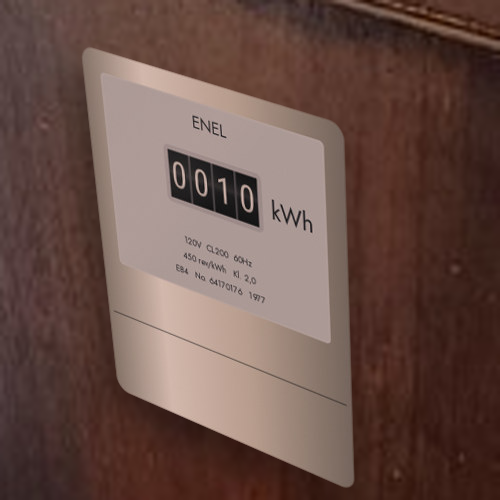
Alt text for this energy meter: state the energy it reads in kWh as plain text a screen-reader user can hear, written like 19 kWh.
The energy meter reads 10 kWh
